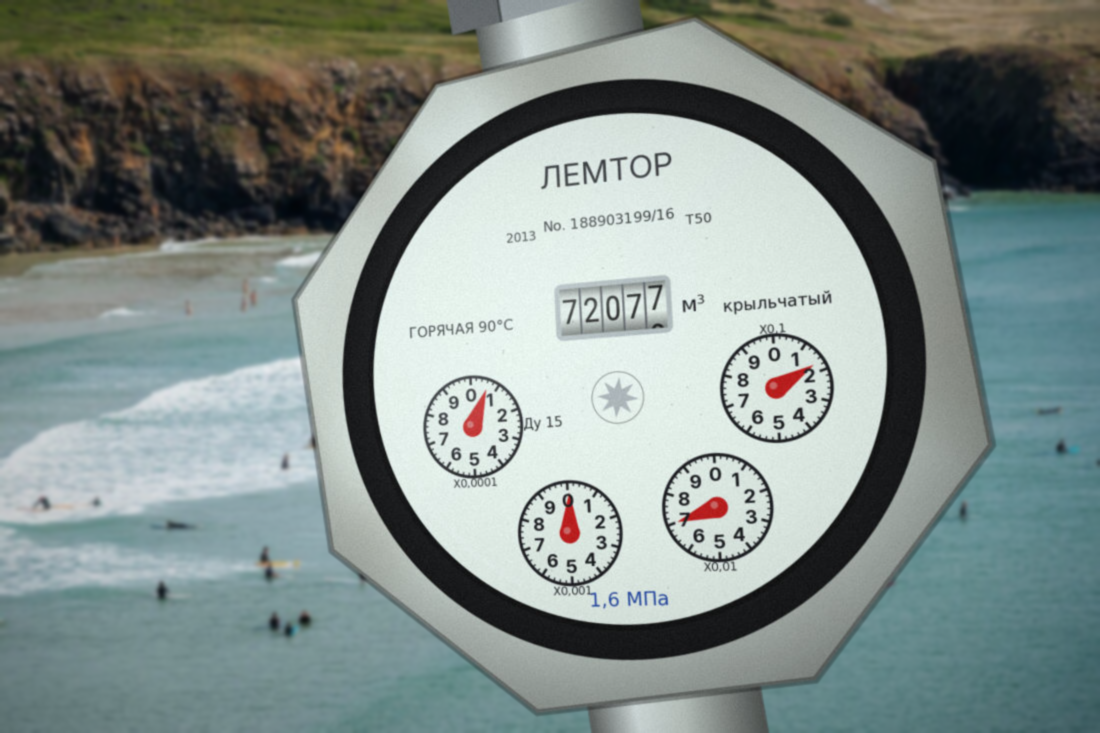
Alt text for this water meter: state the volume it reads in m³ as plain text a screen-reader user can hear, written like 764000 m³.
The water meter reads 72077.1700 m³
